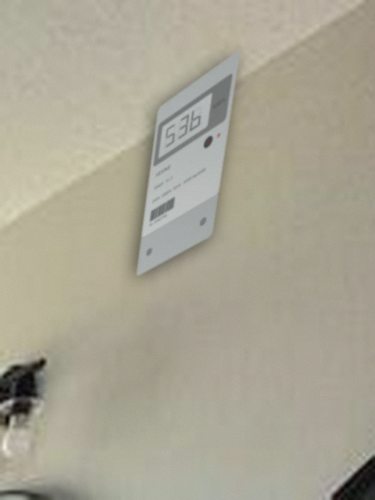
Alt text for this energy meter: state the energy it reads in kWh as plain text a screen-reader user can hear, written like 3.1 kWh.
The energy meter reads 536 kWh
